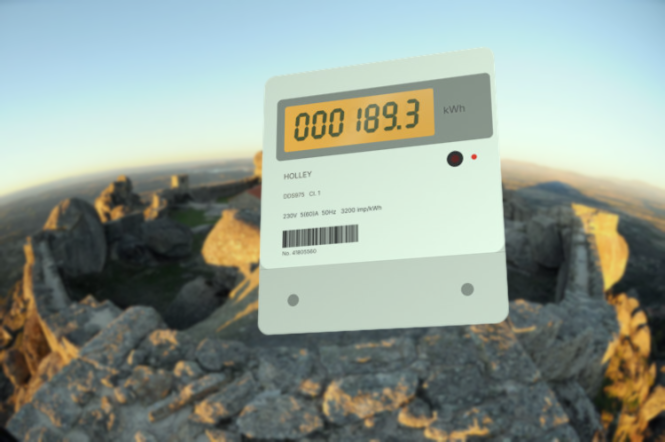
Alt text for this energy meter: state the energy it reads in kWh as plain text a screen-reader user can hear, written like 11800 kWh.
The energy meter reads 189.3 kWh
